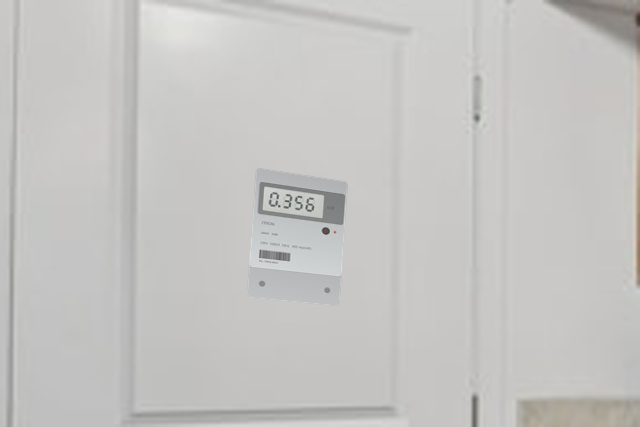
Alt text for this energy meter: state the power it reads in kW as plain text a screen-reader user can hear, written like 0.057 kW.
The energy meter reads 0.356 kW
